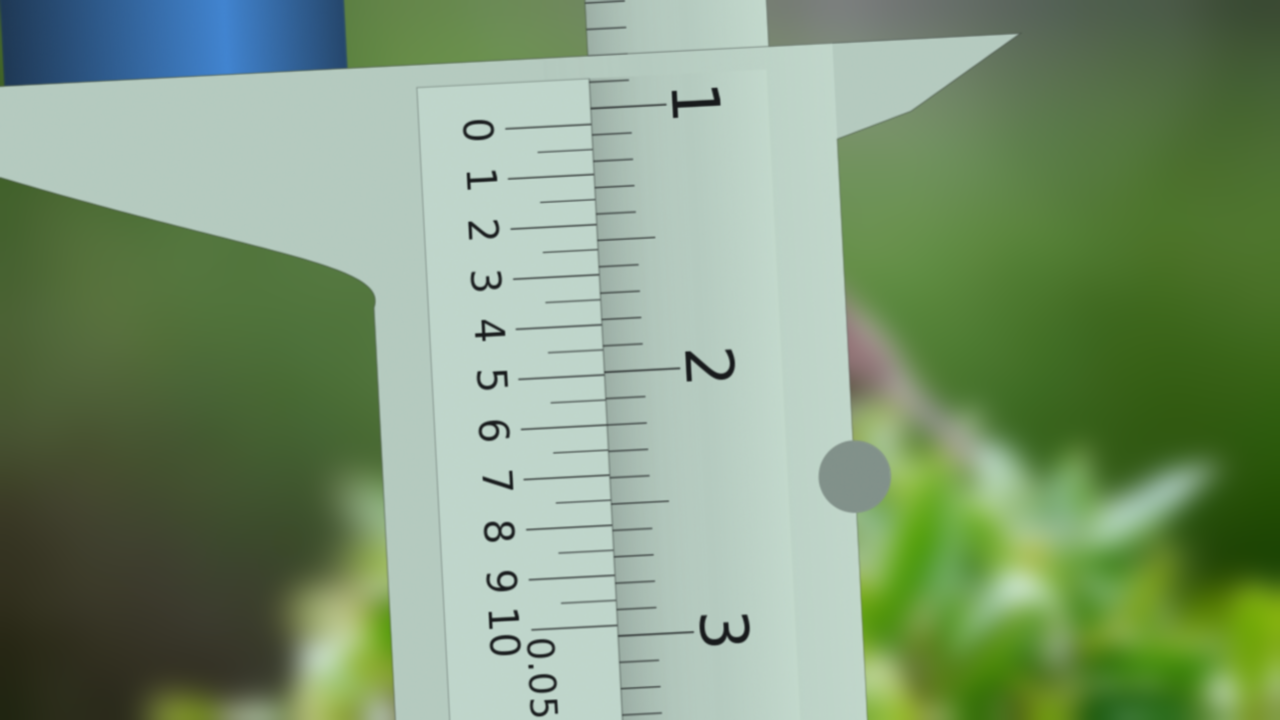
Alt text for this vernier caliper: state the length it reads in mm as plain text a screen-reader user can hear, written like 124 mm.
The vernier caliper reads 10.6 mm
